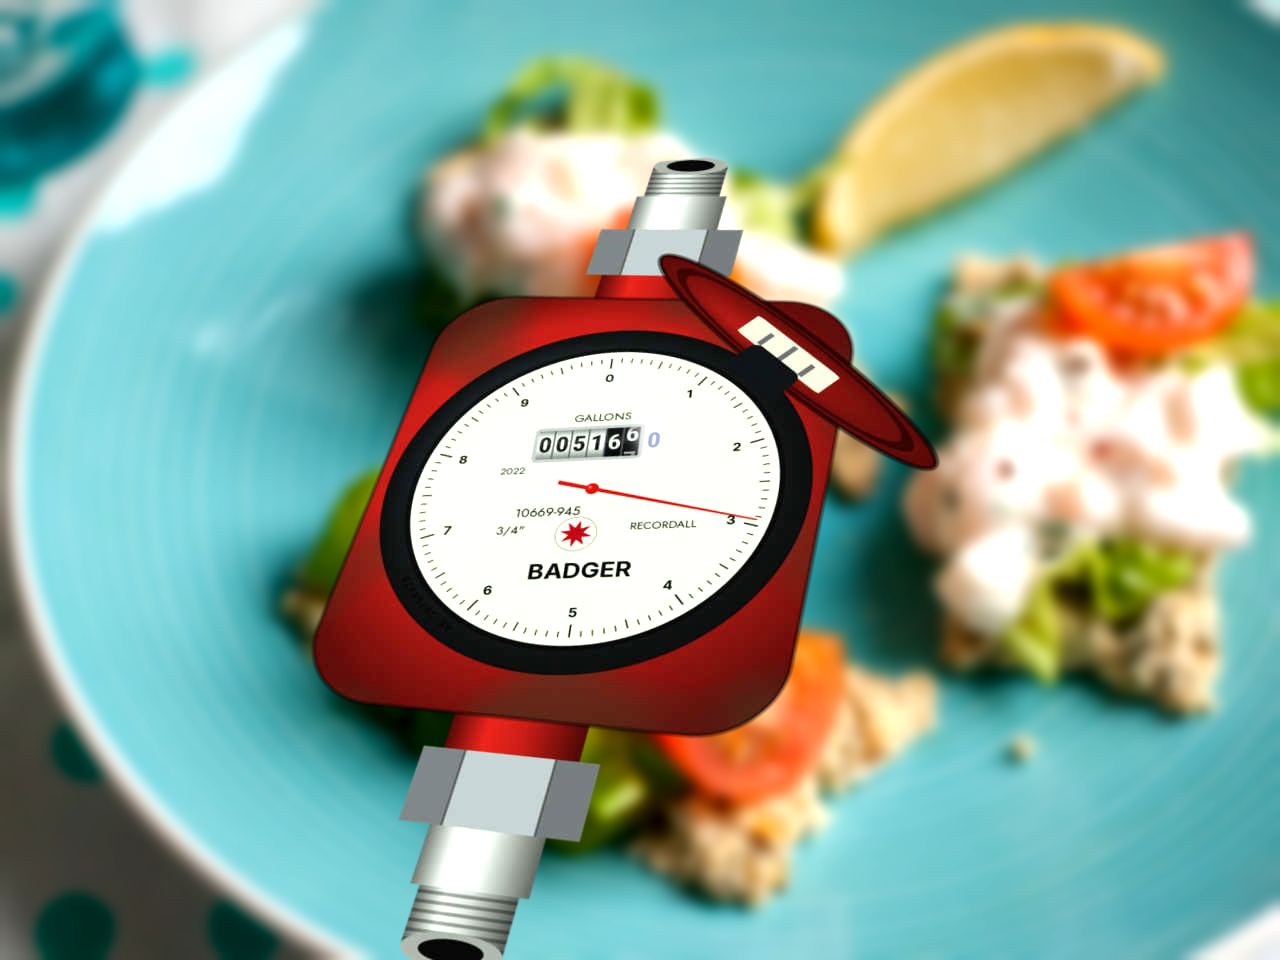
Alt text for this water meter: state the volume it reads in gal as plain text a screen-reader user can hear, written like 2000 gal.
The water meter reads 51662.9 gal
